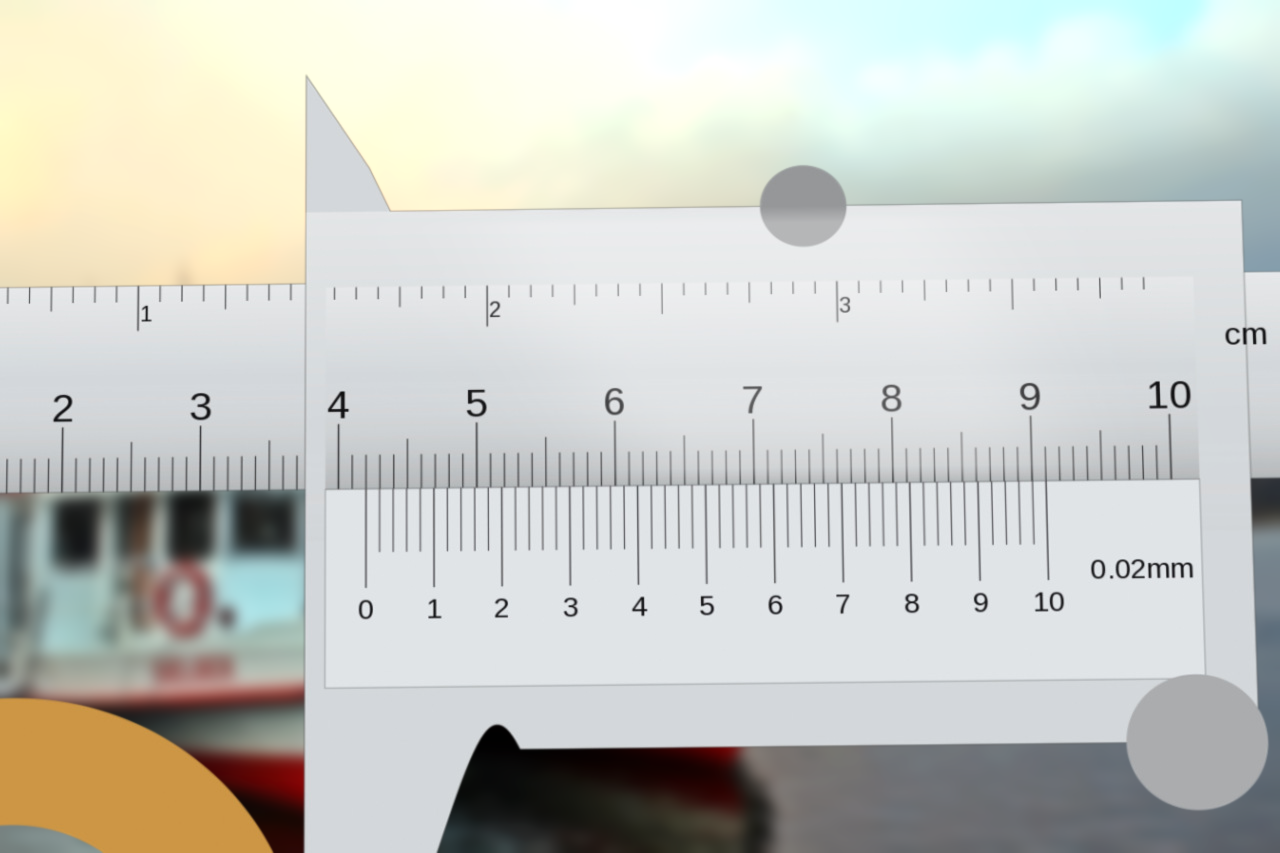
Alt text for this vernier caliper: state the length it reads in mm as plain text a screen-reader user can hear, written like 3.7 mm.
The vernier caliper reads 42.0 mm
